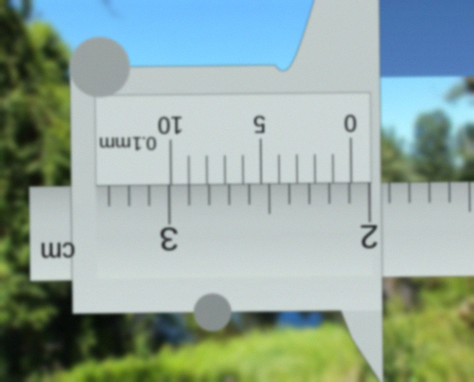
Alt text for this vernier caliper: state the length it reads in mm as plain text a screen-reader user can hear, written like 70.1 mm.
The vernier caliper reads 20.9 mm
